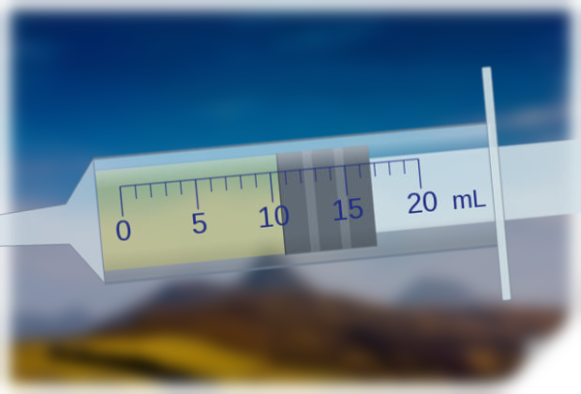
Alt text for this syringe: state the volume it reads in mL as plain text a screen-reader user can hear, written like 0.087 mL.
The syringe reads 10.5 mL
